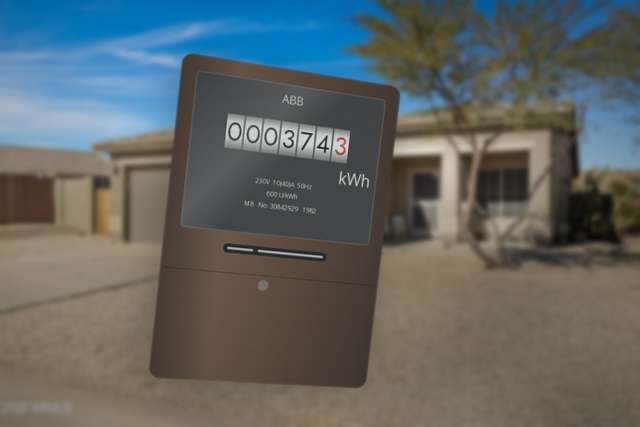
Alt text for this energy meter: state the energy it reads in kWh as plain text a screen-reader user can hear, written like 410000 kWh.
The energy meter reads 374.3 kWh
